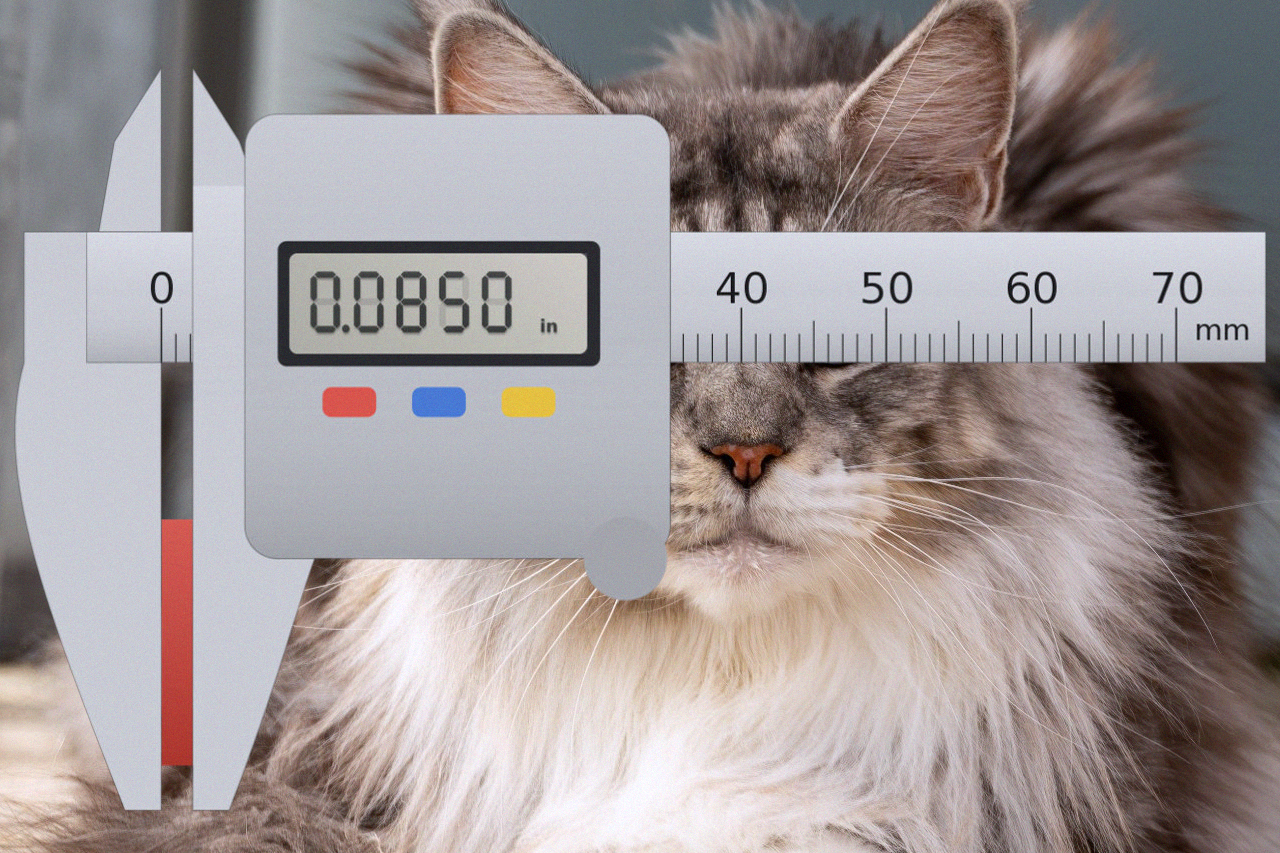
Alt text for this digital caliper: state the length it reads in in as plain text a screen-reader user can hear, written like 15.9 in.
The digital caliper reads 0.0850 in
